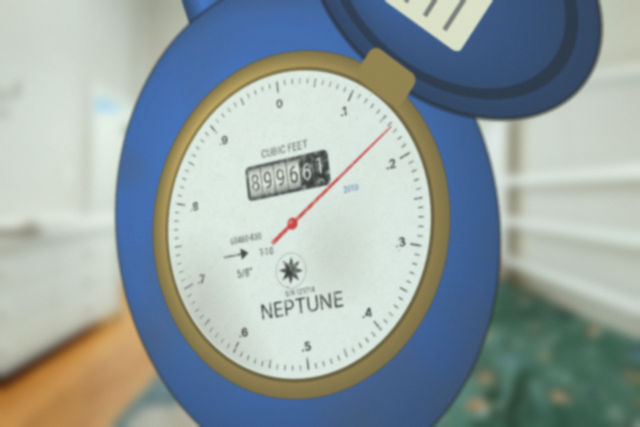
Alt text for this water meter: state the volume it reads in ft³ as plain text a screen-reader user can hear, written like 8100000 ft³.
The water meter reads 899661.16 ft³
